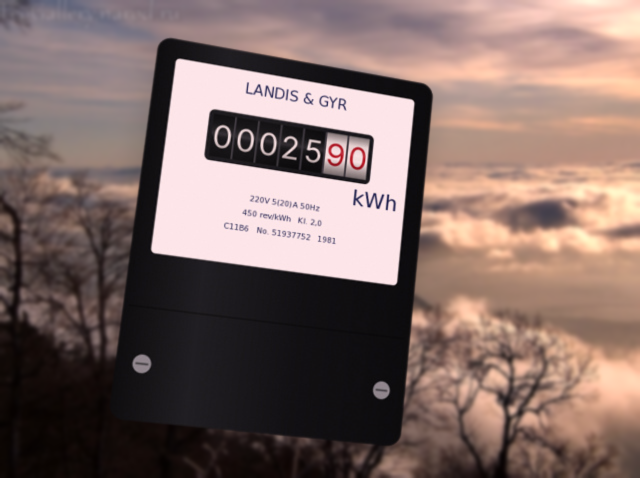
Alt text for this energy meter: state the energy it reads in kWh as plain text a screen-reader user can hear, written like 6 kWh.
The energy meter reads 25.90 kWh
